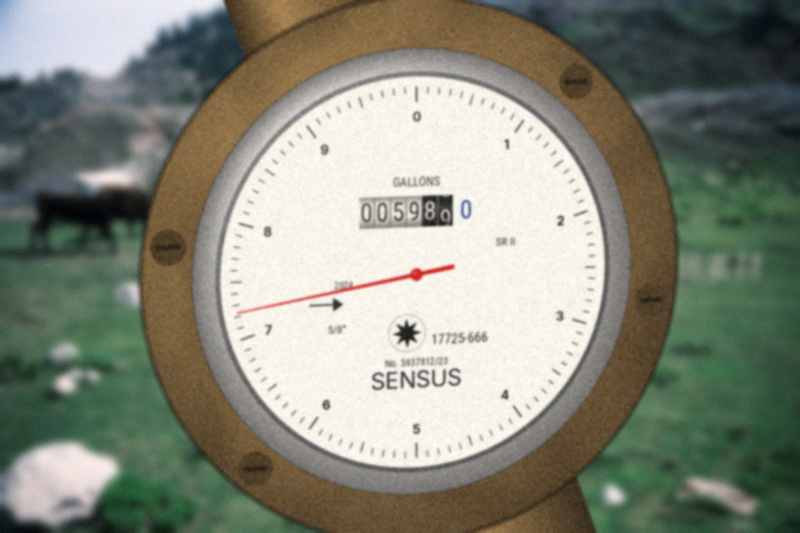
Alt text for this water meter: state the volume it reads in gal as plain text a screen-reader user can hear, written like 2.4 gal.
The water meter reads 59887.2 gal
